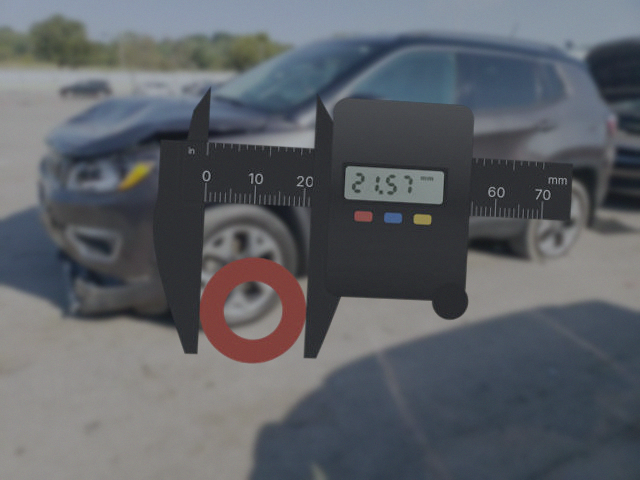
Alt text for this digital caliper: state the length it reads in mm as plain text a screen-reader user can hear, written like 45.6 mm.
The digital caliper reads 21.57 mm
